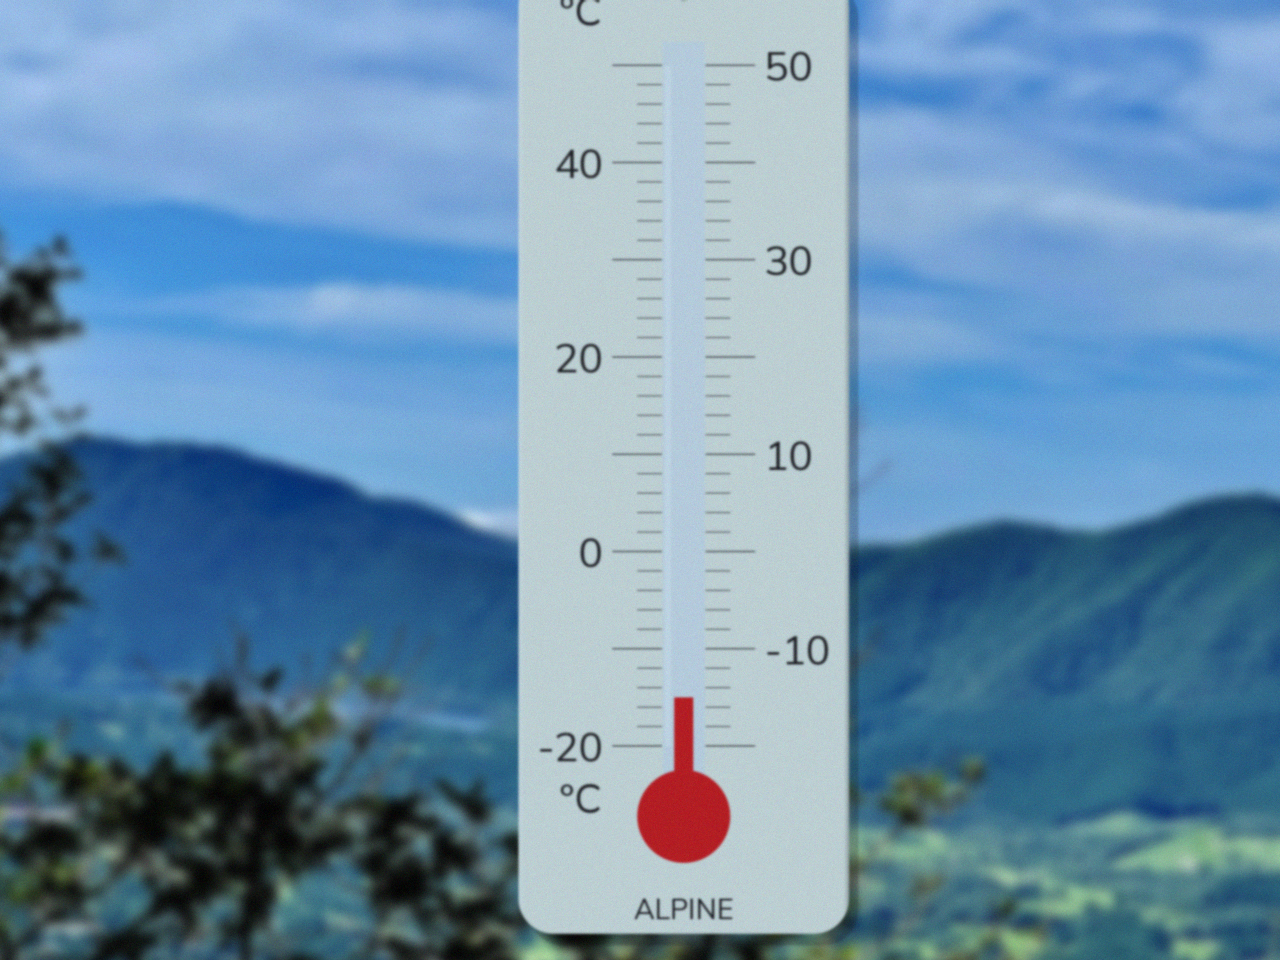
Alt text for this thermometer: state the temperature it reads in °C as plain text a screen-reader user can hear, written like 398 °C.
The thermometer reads -15 °C
